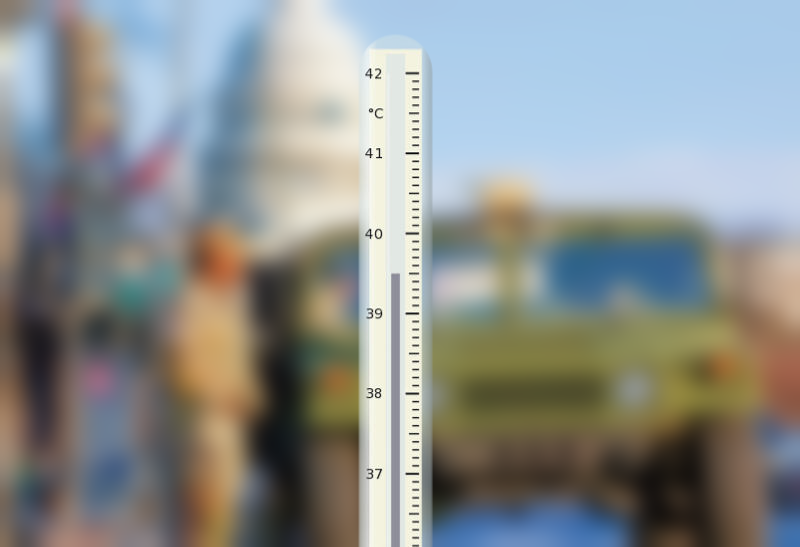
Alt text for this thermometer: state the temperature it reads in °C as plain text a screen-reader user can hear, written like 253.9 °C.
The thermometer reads 39.5 °C
